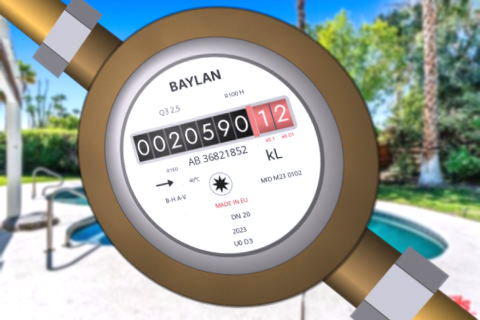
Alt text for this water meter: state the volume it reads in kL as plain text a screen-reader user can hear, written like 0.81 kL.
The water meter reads 20590.12 kL
